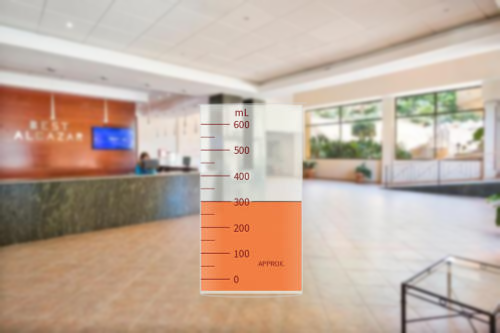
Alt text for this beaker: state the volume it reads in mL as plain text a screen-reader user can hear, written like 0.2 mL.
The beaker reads 300 mL
